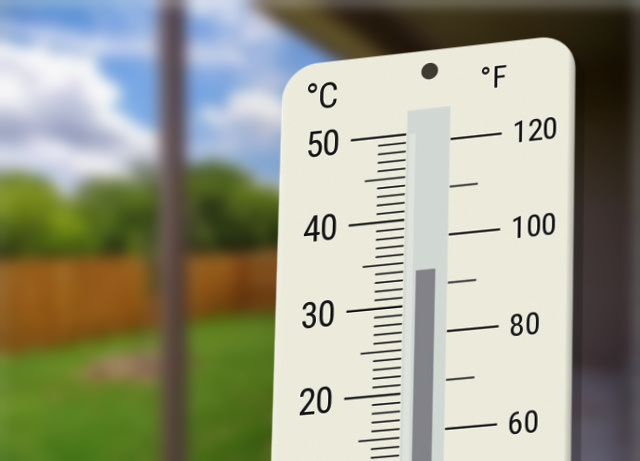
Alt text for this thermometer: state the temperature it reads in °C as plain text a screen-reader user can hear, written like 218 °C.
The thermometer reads 34 °C
